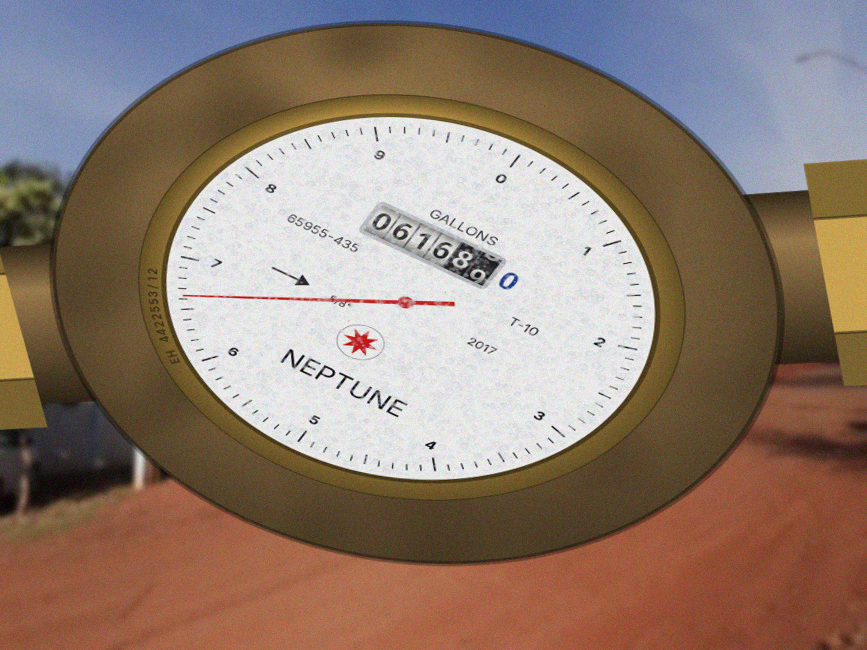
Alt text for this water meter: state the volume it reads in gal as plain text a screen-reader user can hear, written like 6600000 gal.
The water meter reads 616886.6 gal
